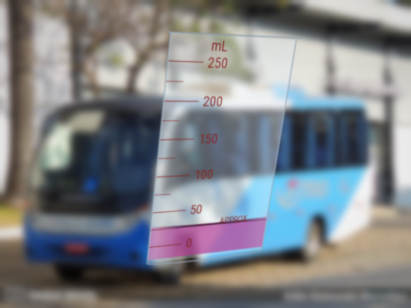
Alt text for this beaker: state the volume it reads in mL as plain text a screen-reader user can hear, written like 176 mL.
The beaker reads 25 mL
